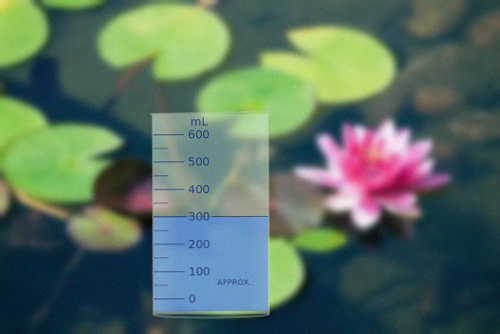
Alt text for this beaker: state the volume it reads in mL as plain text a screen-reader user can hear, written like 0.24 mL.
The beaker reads 300 mL
